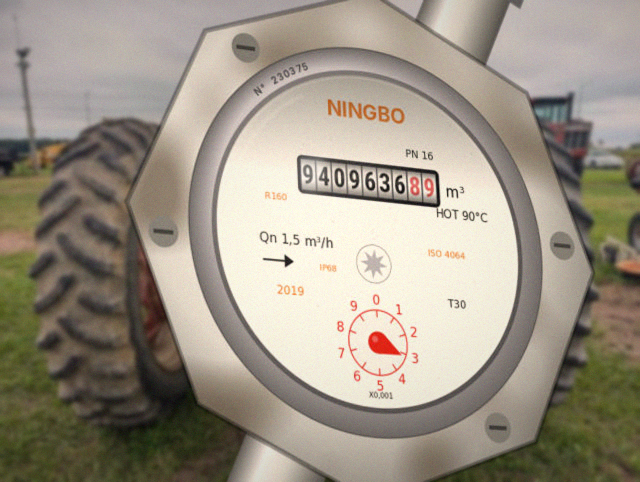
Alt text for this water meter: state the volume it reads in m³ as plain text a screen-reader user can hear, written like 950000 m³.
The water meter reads 9409636.893 m³
